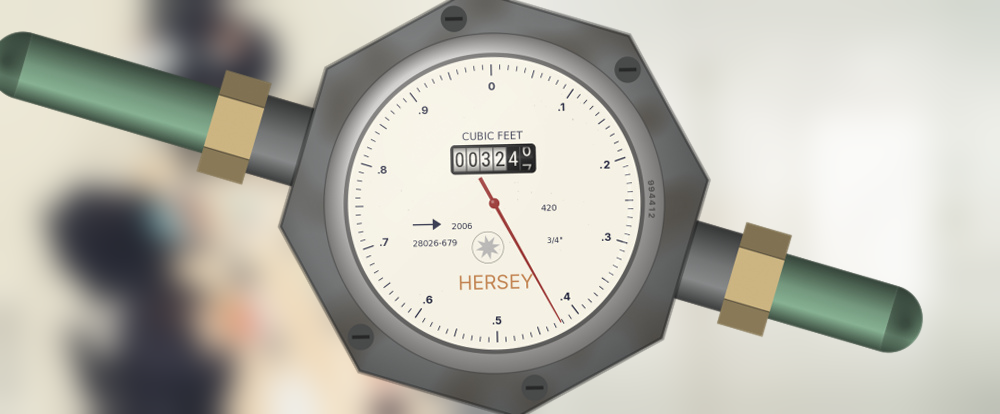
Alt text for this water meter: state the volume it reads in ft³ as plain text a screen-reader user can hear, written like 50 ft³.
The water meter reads 3246.42 ft³
